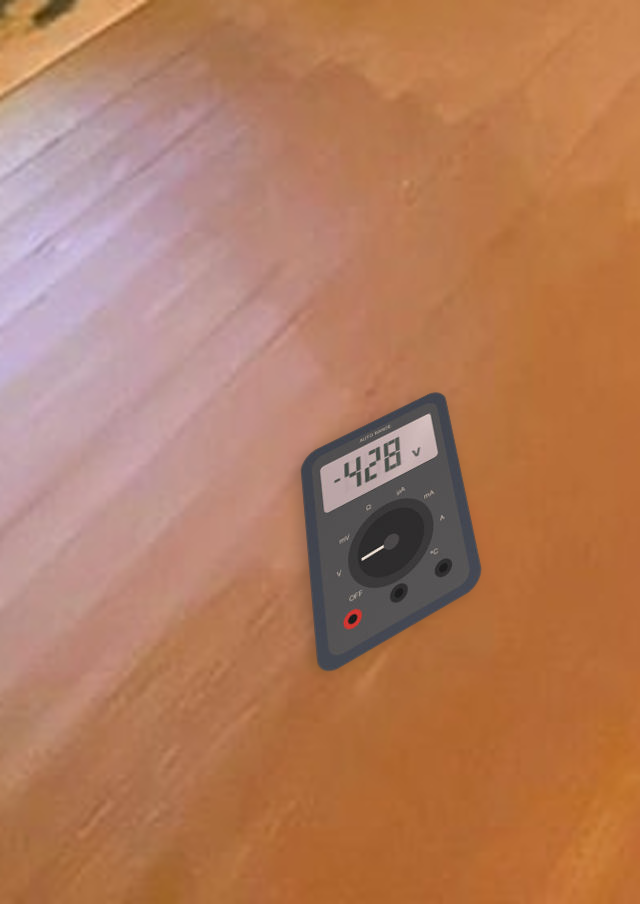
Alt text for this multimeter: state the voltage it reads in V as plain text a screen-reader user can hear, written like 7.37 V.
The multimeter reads -428 V
